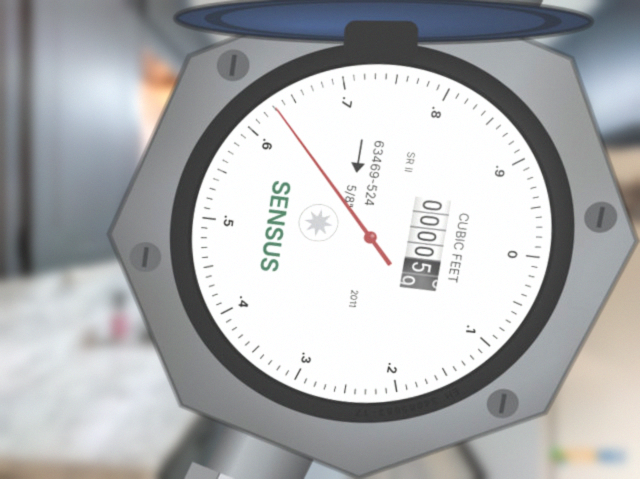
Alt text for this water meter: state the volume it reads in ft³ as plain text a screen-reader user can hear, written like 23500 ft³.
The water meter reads 58.63 ft³
